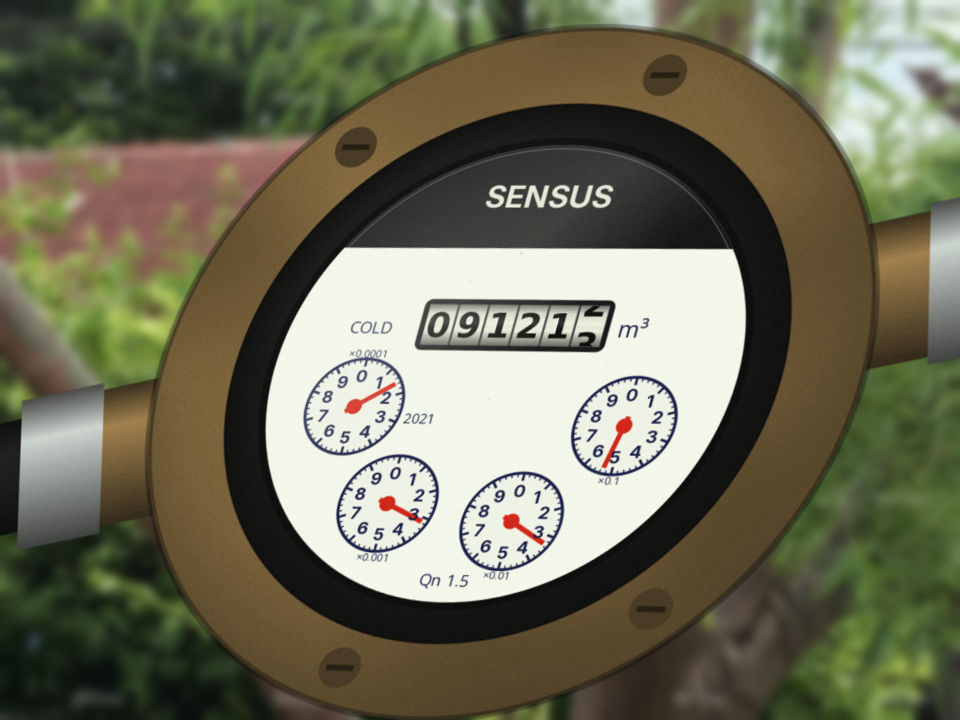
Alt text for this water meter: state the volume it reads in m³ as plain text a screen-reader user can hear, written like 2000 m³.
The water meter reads 91212.5331 m³
